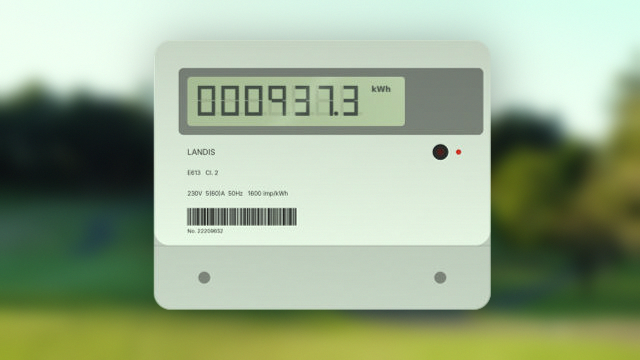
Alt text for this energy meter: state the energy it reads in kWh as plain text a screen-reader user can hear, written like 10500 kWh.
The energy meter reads 937.3 kWh
